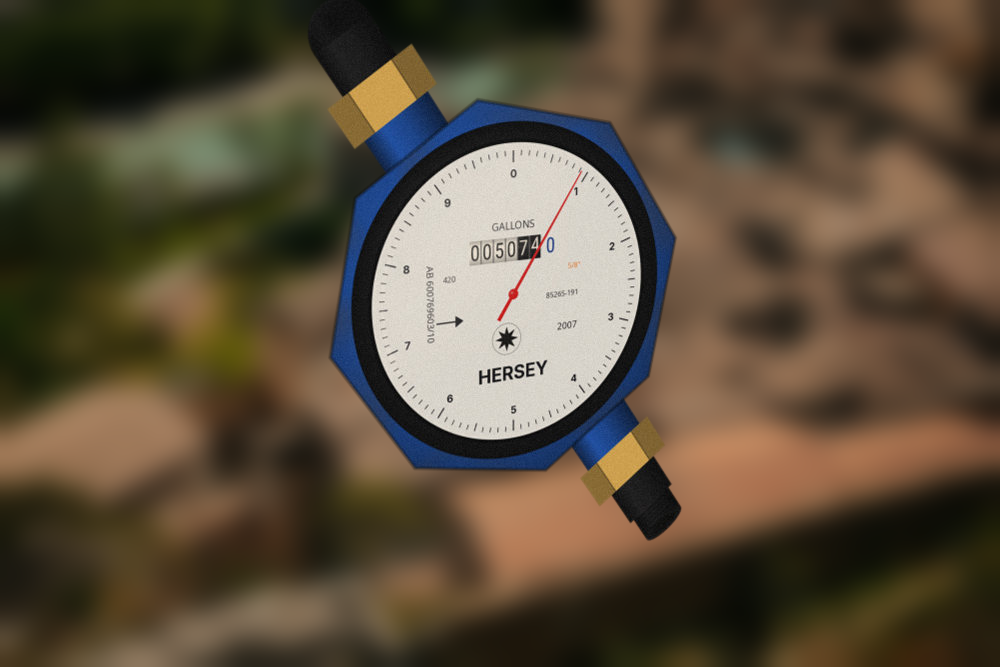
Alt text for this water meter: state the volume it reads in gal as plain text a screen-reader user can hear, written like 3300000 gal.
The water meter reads 50740.9 gal
